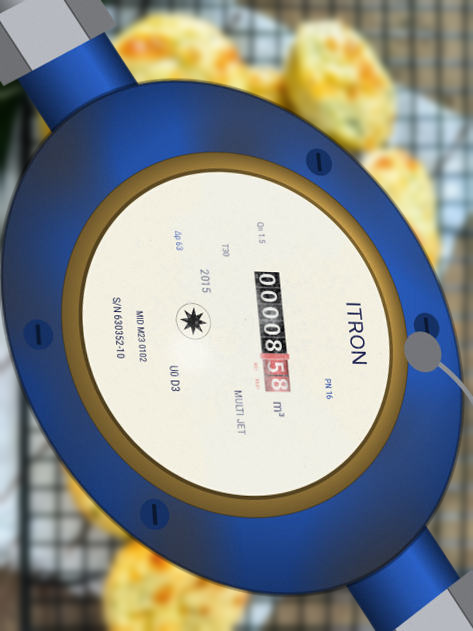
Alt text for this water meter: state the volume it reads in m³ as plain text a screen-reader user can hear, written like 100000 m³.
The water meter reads 8.58 m³
